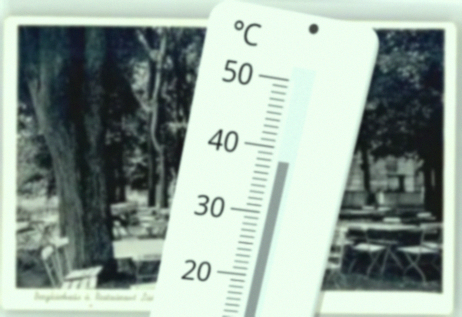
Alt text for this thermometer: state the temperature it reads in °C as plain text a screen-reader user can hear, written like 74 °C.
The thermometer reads 38 °C
